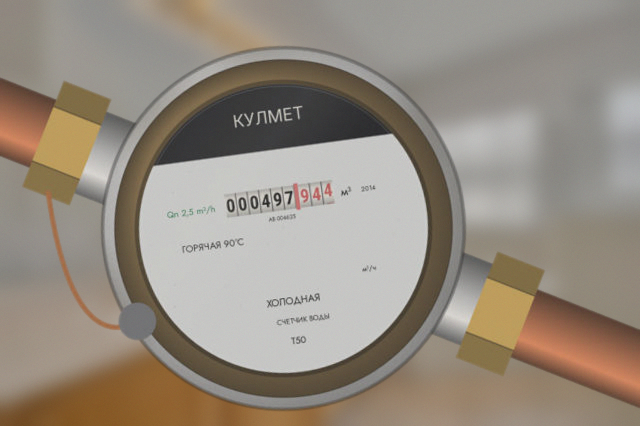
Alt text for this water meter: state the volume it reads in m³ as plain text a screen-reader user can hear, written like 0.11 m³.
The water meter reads 497.944 m³
